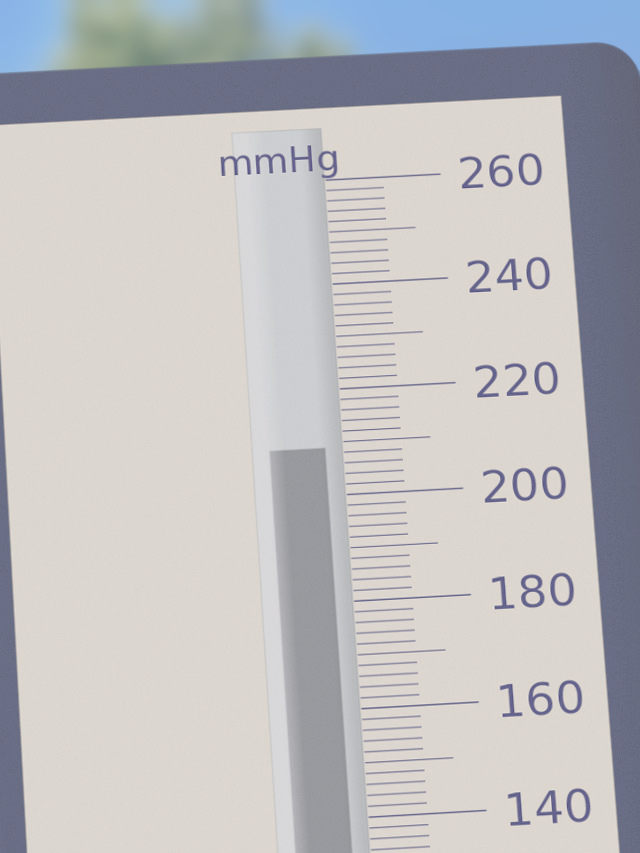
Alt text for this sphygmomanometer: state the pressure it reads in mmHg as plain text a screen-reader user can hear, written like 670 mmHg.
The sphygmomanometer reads 209 mmHg
